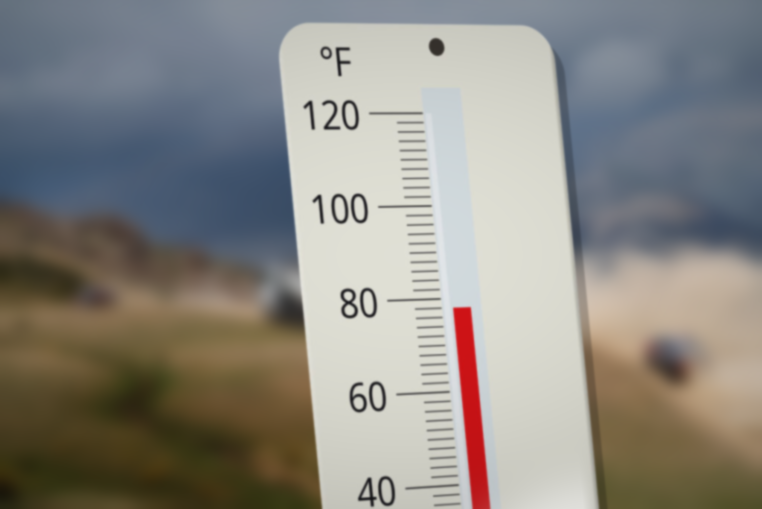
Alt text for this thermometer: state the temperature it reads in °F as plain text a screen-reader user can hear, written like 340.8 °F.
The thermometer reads 78 °F
